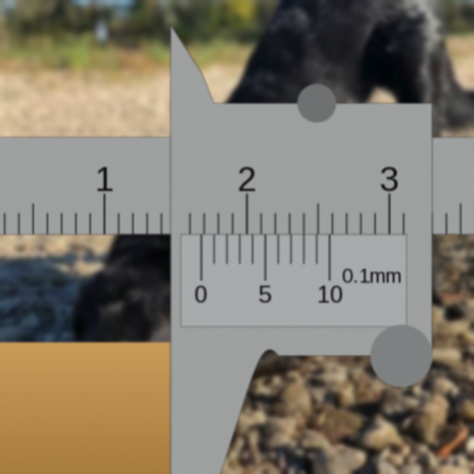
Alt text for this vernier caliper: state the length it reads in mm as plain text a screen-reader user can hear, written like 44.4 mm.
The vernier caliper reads 16.8 mm
